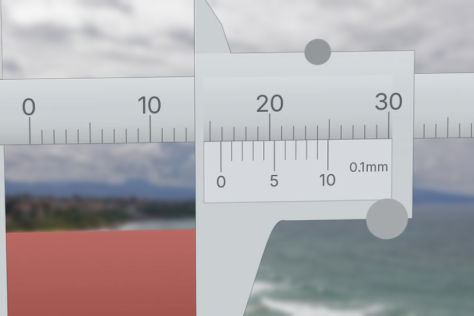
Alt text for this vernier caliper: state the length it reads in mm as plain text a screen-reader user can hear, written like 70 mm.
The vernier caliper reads 15.9 mm
